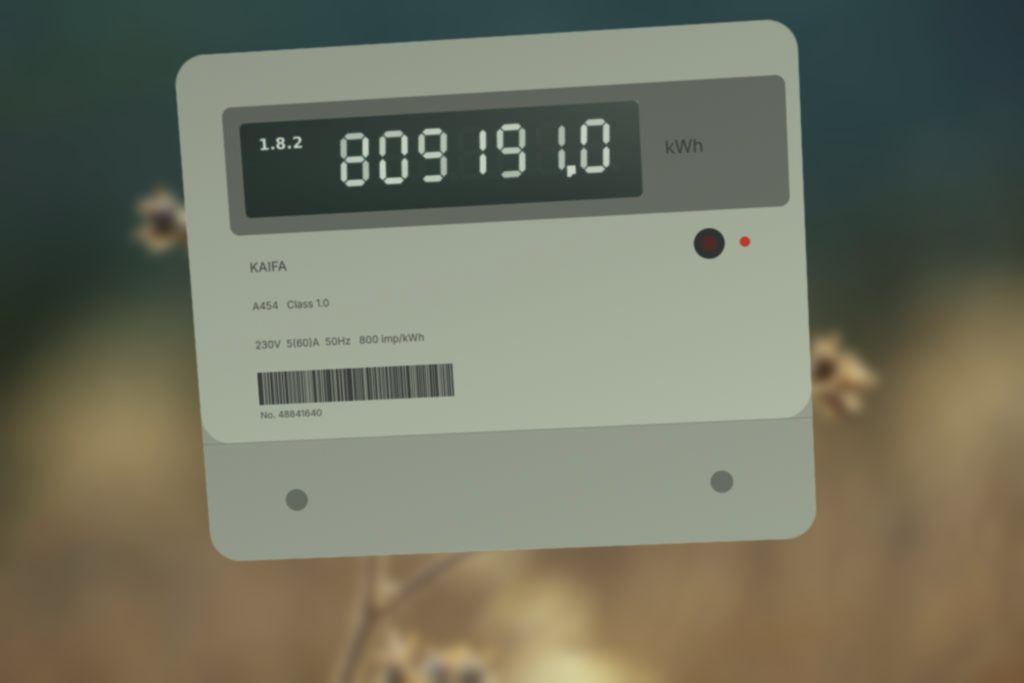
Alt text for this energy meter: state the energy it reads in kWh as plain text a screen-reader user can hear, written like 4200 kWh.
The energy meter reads 809191.0 kWh
